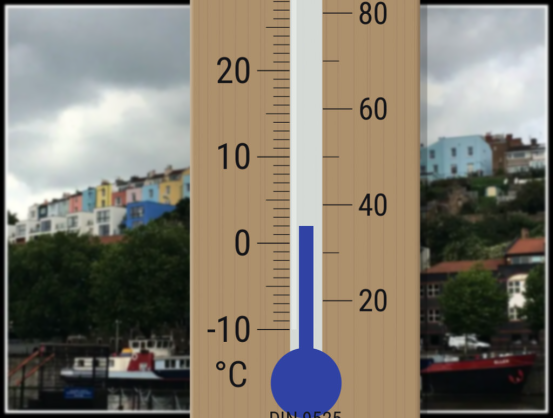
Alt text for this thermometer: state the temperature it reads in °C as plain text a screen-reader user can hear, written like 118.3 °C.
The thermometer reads 2 °C
